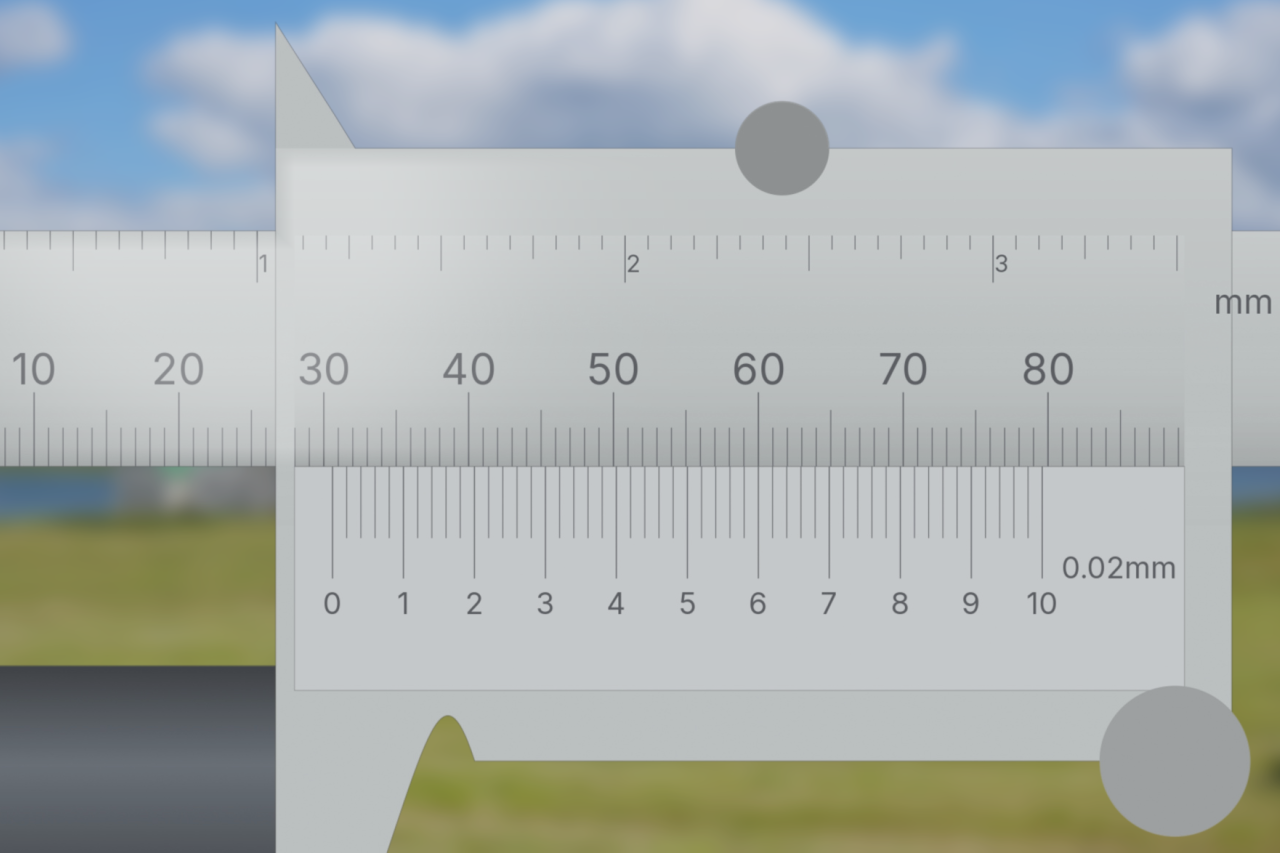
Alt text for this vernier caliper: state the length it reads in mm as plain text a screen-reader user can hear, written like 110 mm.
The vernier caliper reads 30.6 mm
